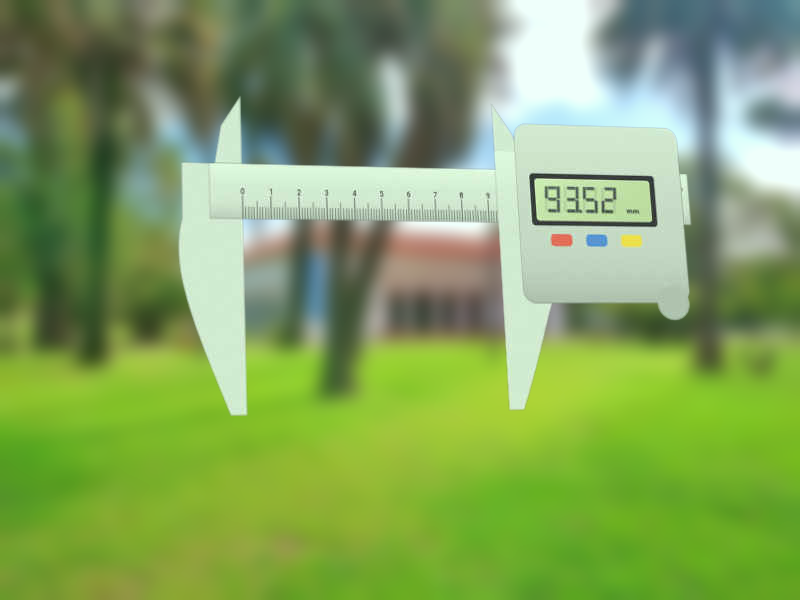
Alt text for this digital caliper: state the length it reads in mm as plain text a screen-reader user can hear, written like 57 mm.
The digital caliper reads 93.52 mm
